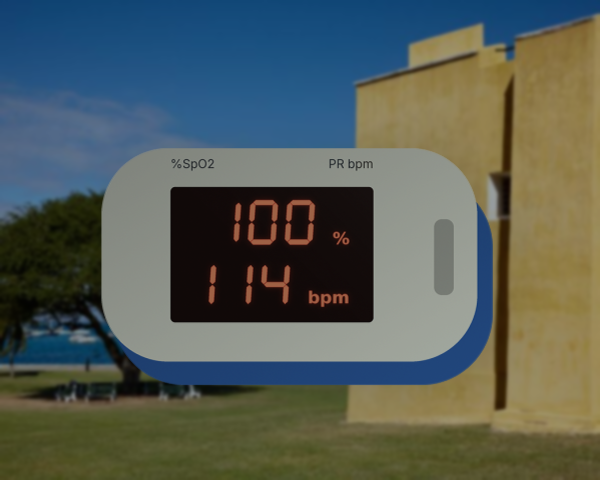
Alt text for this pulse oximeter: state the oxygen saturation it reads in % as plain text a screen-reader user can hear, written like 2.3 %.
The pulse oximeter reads 100 %
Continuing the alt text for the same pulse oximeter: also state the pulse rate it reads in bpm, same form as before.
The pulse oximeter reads 114 bpm
